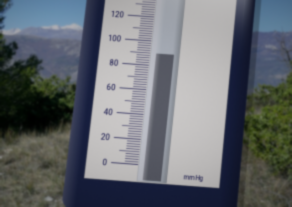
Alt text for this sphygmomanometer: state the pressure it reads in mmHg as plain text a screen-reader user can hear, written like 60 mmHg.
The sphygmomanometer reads 90 mmHg
